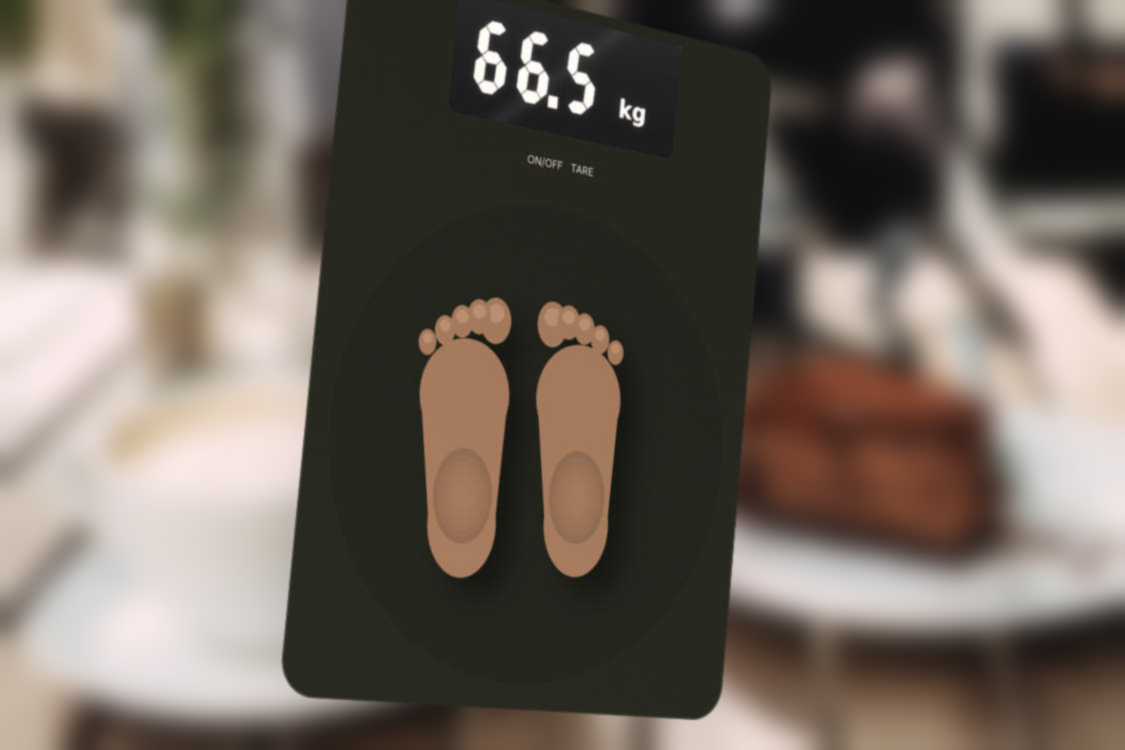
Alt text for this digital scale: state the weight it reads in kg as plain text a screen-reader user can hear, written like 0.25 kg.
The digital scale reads 66.5 kg
